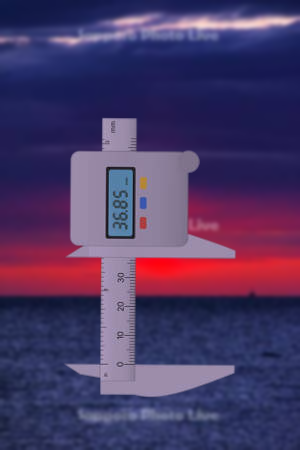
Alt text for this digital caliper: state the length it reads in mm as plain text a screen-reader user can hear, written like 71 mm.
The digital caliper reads 36.85 mm
